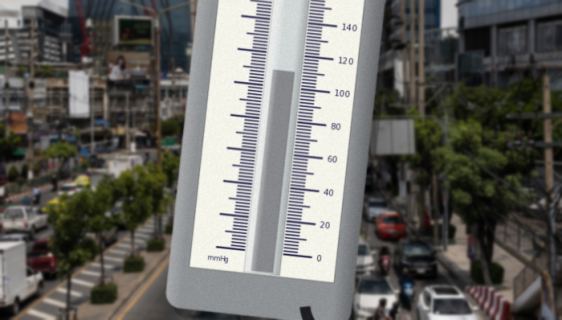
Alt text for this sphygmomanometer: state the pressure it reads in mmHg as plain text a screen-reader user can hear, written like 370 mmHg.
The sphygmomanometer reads 110 mmHg
